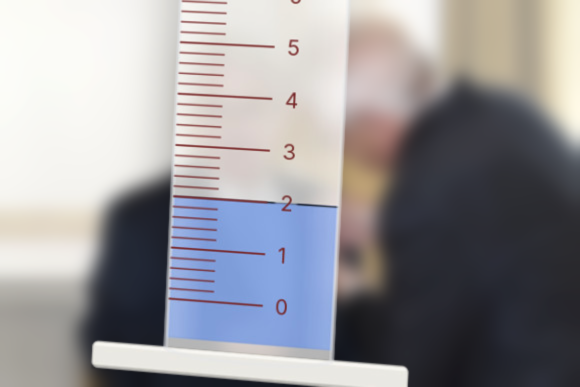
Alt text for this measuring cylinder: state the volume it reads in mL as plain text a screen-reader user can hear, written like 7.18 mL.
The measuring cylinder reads 2 mL
